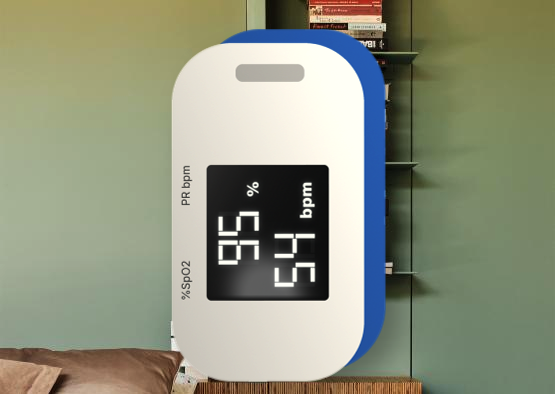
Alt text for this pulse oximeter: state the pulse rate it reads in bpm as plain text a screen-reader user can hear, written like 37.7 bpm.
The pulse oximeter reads 54 bpm
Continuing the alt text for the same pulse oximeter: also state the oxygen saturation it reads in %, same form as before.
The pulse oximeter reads 95 %
